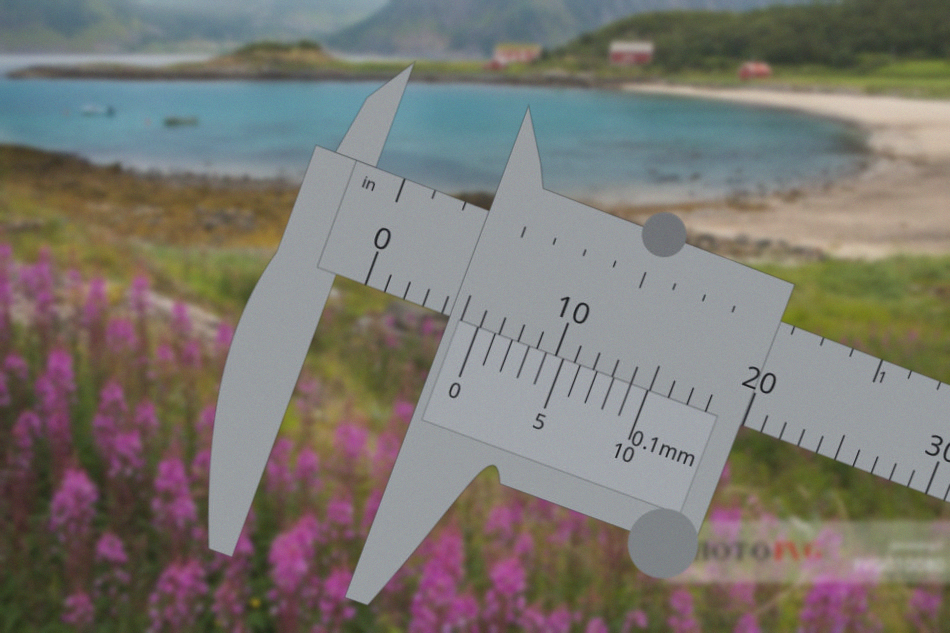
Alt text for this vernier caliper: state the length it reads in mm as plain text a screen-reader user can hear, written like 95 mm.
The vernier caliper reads 5.9 mm
